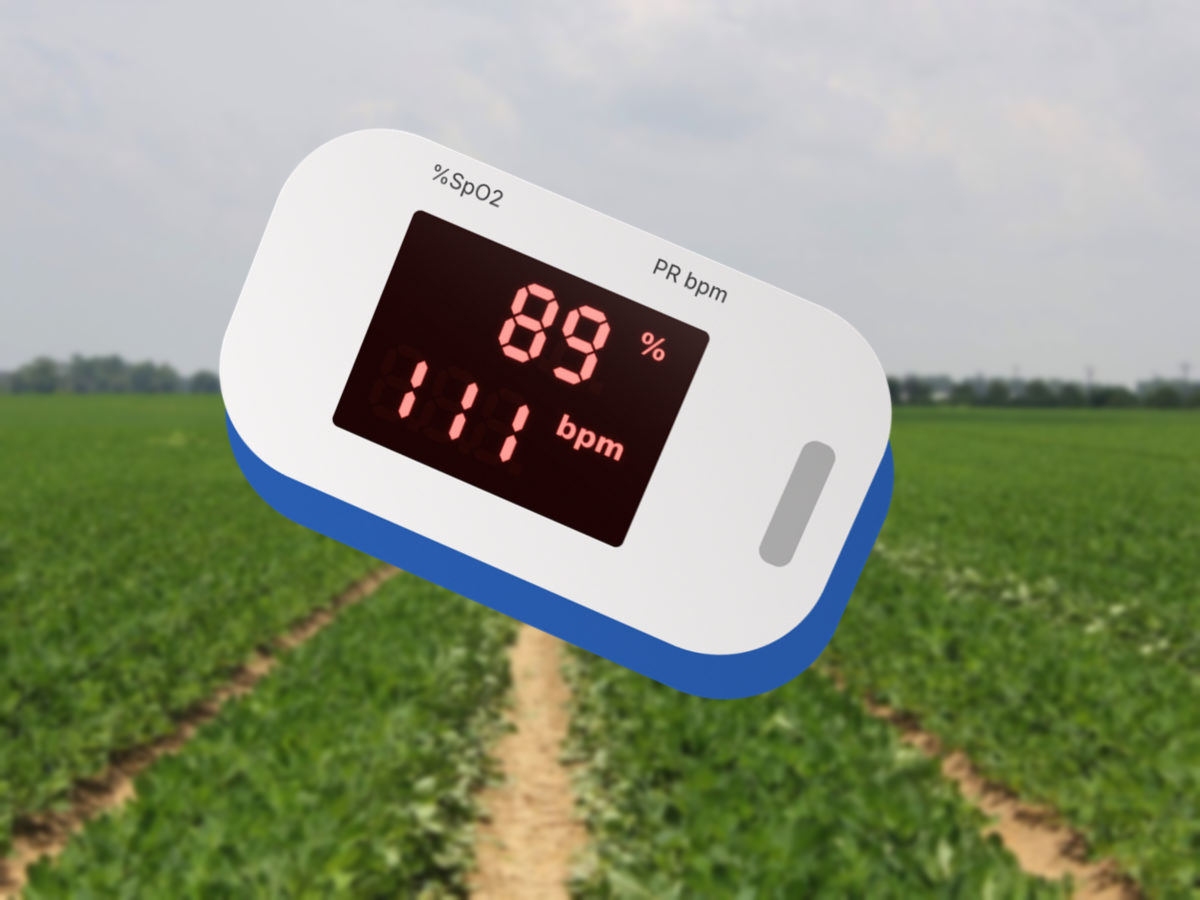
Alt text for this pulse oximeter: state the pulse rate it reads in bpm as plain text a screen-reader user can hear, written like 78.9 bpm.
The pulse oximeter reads 111 bpm
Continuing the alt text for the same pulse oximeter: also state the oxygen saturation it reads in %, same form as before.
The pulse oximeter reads 89 %
